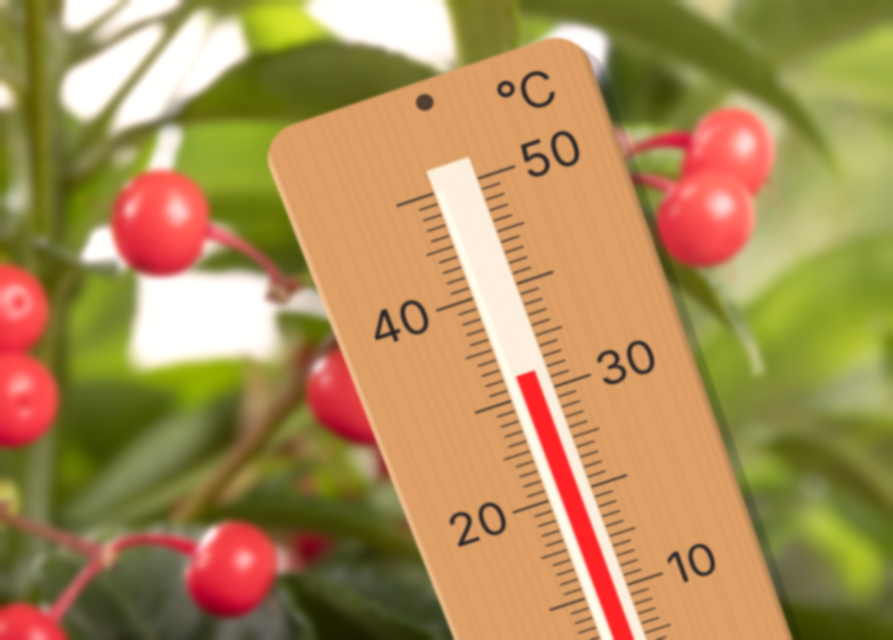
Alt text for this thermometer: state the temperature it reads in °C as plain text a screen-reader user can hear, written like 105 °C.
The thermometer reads 32 °C
